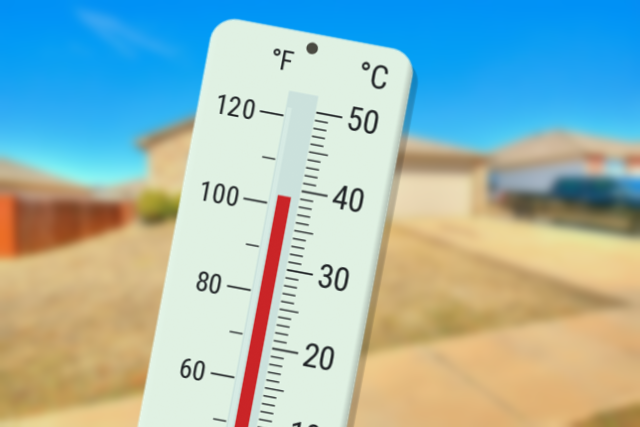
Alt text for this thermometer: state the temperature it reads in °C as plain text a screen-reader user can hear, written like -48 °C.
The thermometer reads 39 °C
